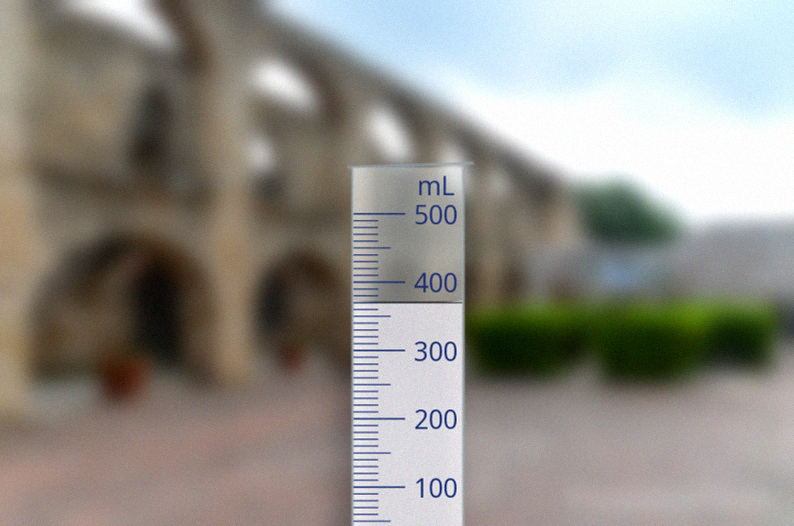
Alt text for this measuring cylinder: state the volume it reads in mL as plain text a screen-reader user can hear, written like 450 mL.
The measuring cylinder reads 370 mL
